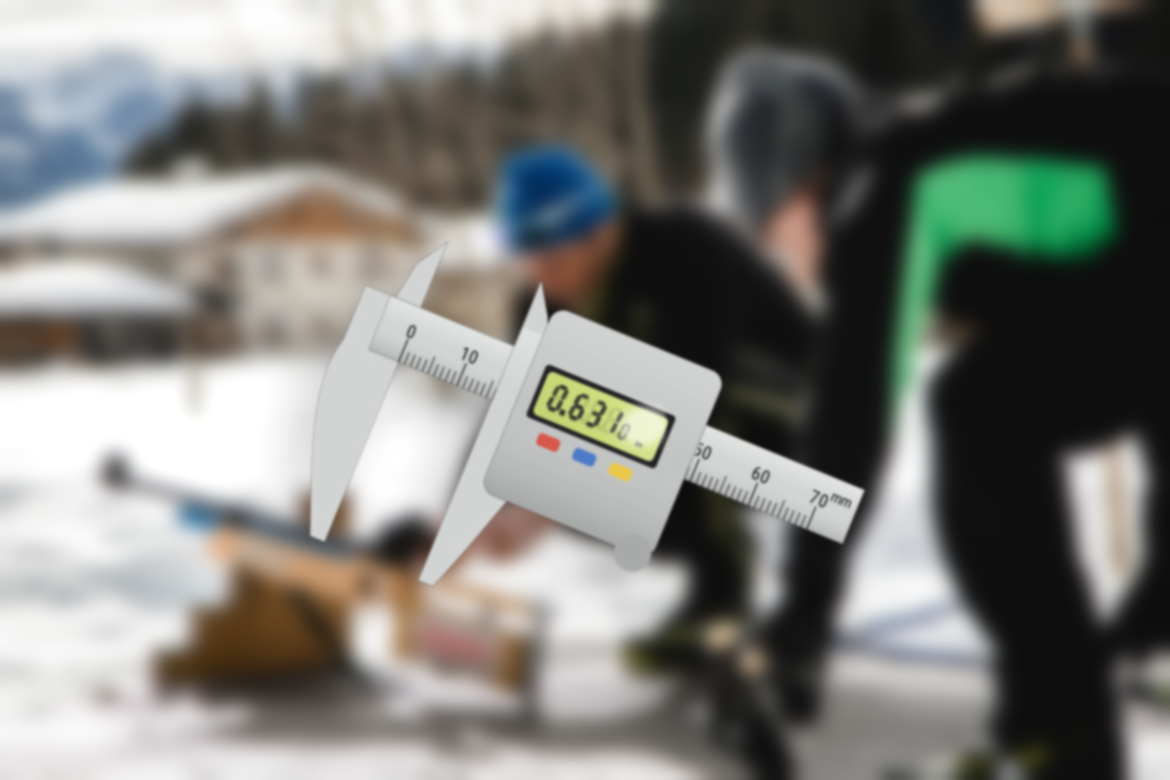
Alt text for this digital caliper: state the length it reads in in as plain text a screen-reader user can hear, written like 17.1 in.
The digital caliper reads 0.6310 in
